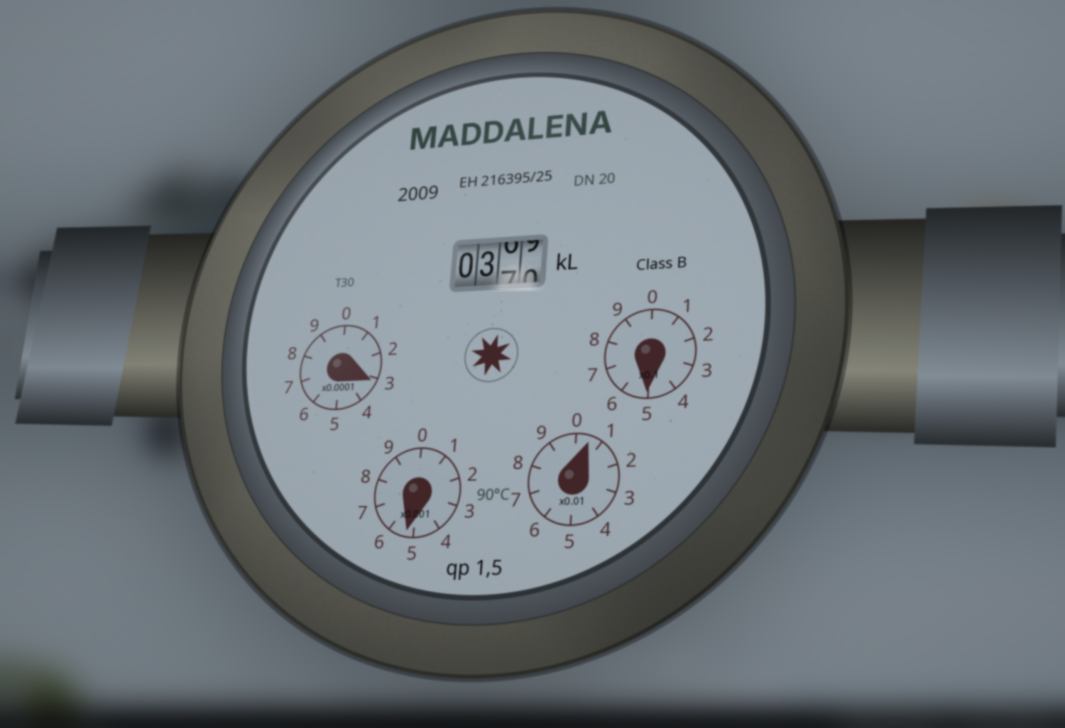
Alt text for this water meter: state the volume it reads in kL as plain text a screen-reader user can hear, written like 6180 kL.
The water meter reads 369.5053 kL
